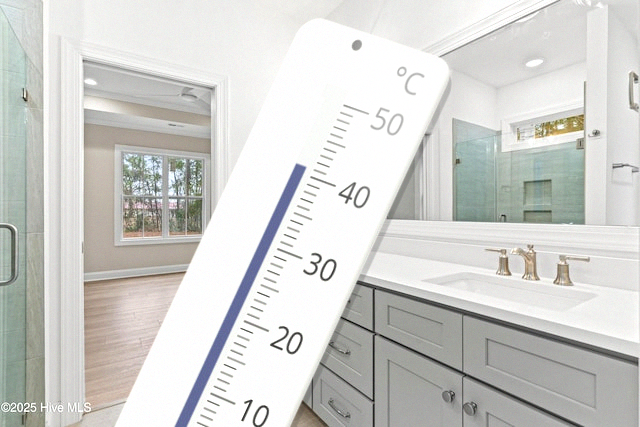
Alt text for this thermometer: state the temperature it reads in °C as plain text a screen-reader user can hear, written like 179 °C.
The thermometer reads 41 °C
